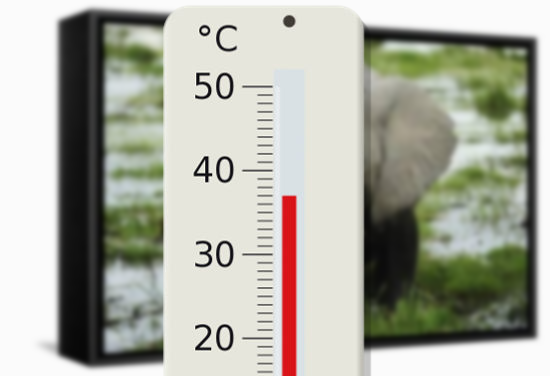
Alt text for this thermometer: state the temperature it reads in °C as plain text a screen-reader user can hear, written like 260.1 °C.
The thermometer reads 37 °C
